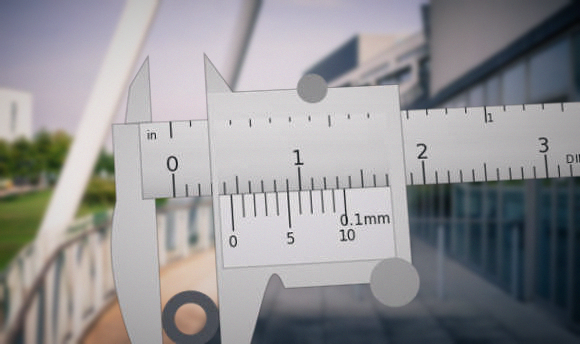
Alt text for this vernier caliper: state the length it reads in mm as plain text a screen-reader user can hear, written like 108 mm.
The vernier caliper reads 4.5 mm
